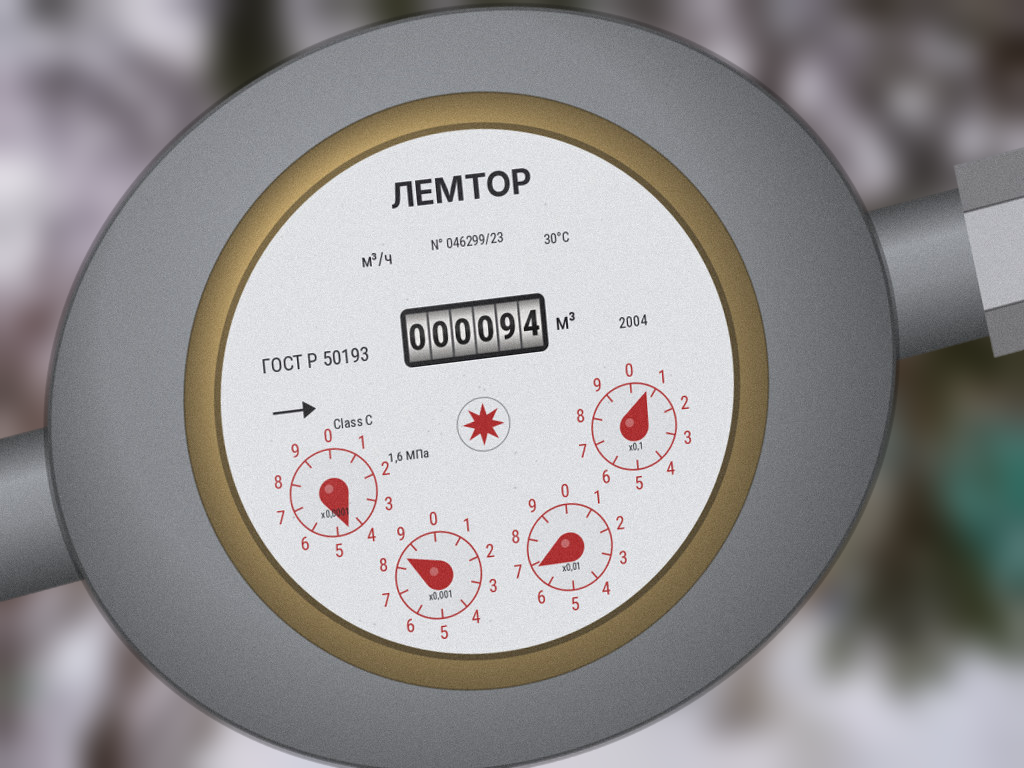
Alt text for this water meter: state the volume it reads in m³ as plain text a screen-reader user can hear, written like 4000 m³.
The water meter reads 94.0684 m³
